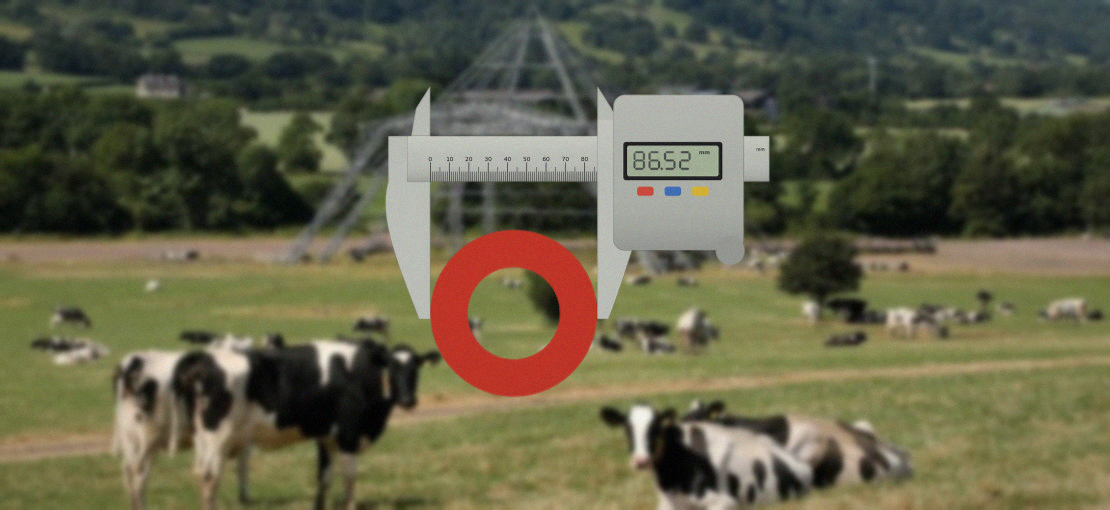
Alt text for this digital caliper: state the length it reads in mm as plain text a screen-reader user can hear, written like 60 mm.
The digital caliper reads 86.52 mm
